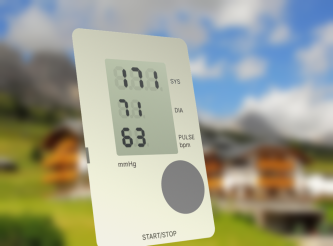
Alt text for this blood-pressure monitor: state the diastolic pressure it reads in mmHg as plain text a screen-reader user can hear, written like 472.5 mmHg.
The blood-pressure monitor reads 71 mmHg
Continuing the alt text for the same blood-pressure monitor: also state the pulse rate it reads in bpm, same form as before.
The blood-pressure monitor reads 63 bpm
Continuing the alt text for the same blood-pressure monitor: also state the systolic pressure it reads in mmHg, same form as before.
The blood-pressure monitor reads 171 mmHg
